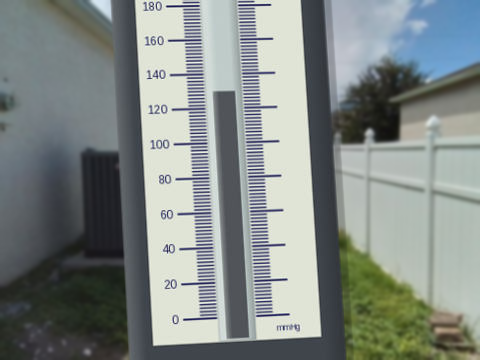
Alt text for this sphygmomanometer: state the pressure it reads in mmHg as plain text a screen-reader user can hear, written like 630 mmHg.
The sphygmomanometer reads 130 mmHg
